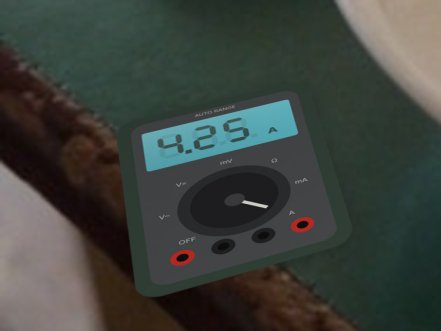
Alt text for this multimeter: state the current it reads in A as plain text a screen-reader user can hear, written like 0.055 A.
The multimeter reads 4.25 A
